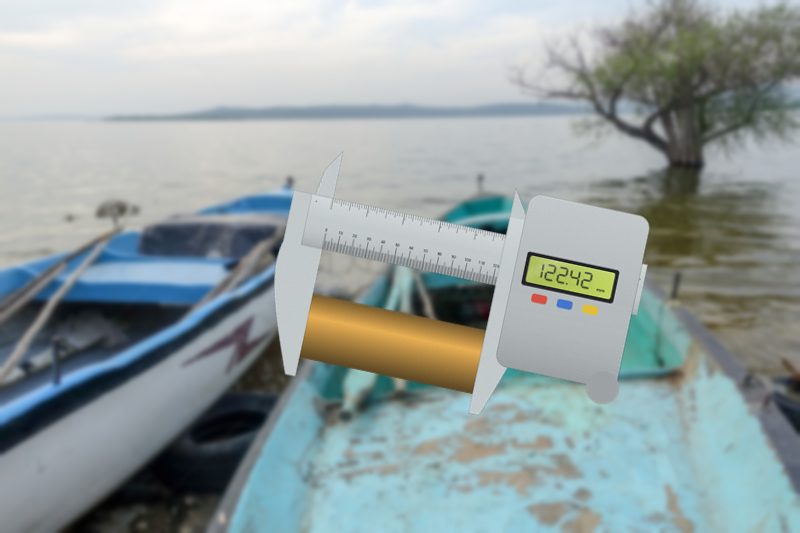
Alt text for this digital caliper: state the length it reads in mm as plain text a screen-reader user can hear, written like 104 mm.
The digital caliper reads 122.42 mm
